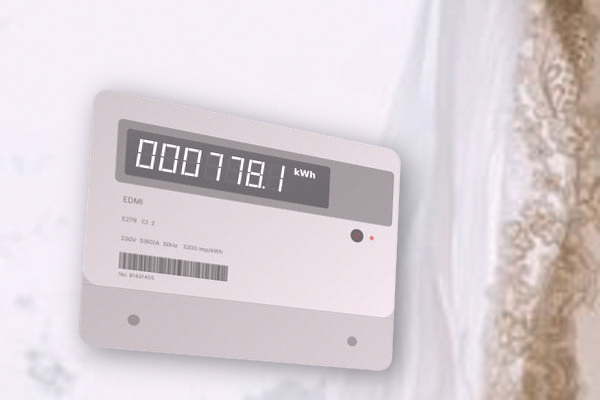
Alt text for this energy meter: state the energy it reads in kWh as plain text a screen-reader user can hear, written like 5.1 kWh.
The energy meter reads 778.1 kWh
